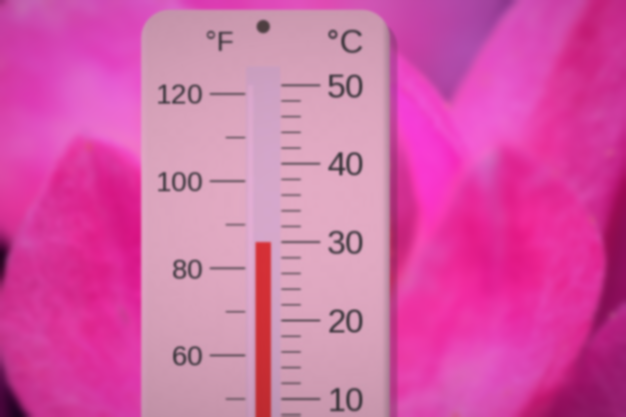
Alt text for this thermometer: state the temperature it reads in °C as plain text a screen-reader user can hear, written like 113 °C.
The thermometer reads 30 °C
